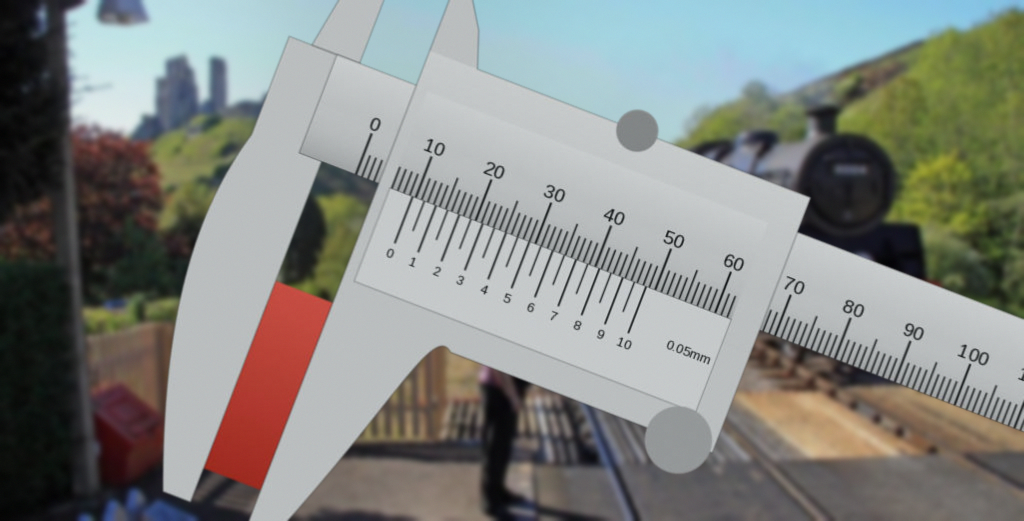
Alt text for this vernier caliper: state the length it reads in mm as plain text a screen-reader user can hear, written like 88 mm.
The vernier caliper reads 9.5 mm
